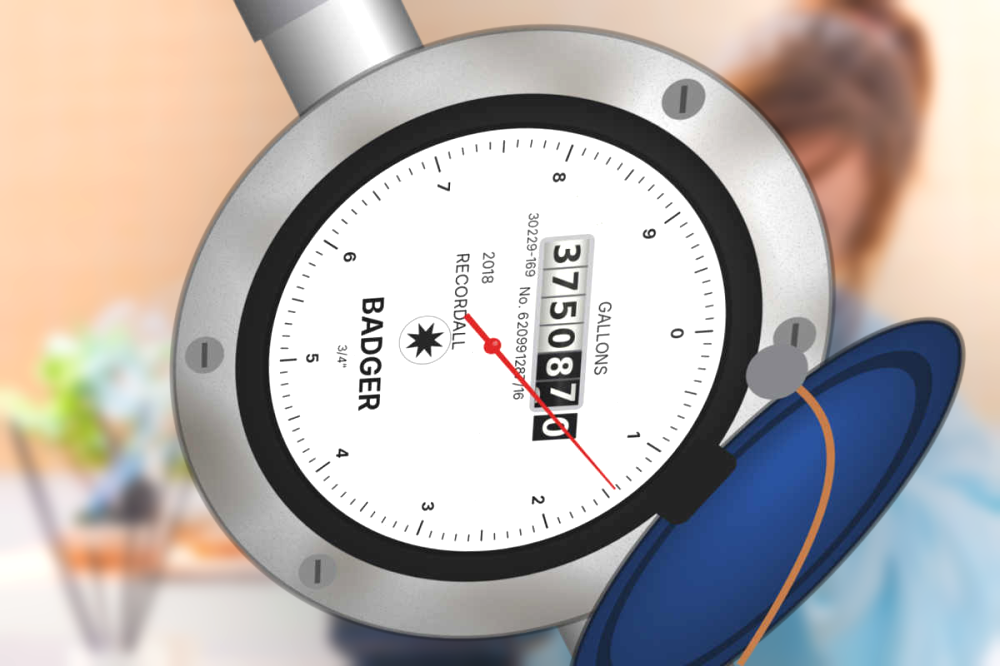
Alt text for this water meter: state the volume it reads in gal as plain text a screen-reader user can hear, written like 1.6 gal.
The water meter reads 3750871.4 gal
